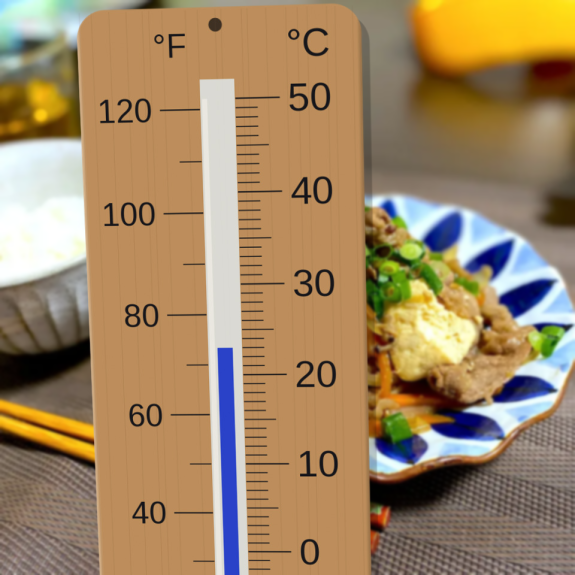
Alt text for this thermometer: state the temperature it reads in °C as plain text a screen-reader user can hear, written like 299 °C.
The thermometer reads 23 °C
